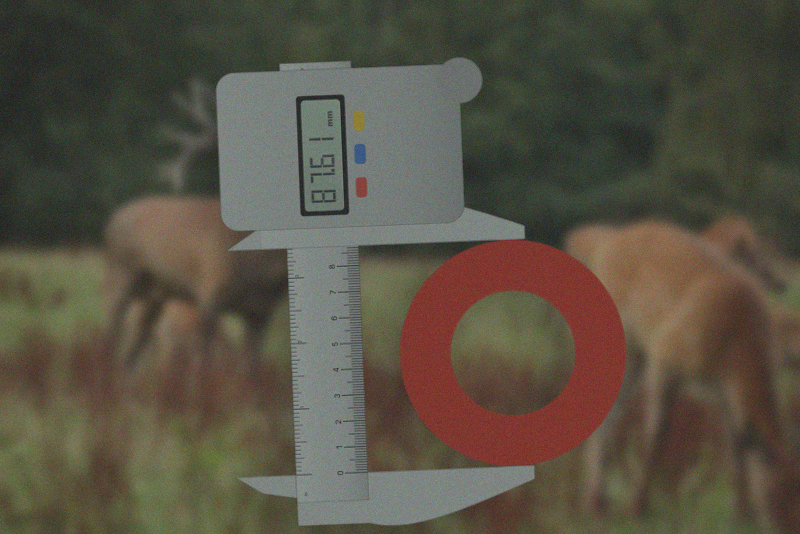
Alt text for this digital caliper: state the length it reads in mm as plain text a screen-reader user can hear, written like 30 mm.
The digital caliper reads 87.61 mm
